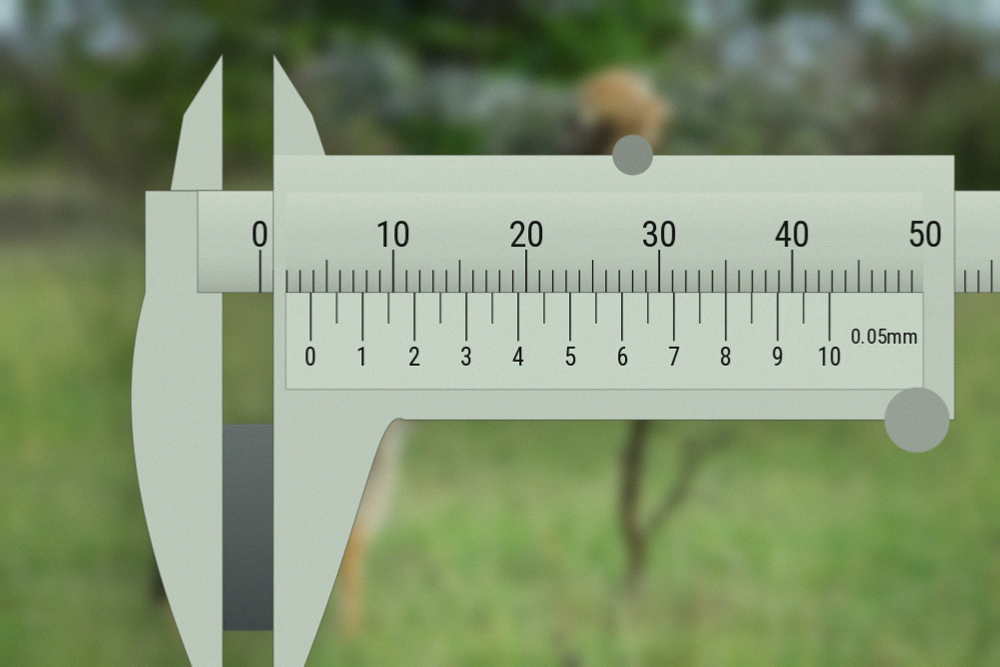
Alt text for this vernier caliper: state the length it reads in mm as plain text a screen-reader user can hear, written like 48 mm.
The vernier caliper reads 3.8 mm
